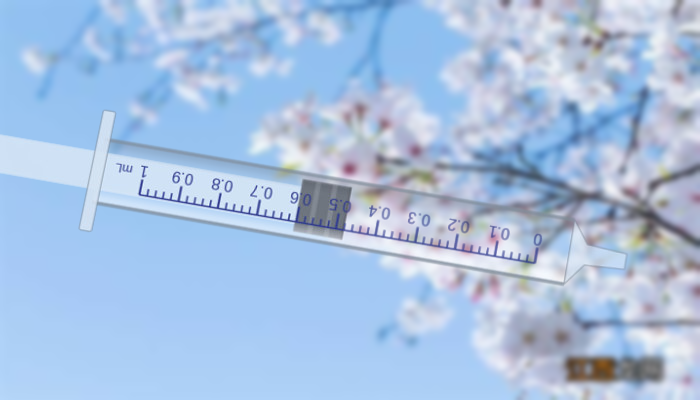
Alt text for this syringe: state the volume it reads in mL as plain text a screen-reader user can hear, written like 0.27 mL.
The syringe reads 0.48 mL
